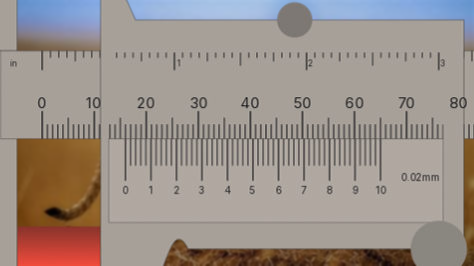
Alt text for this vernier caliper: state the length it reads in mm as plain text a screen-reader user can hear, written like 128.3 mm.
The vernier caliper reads 16.0 mm
